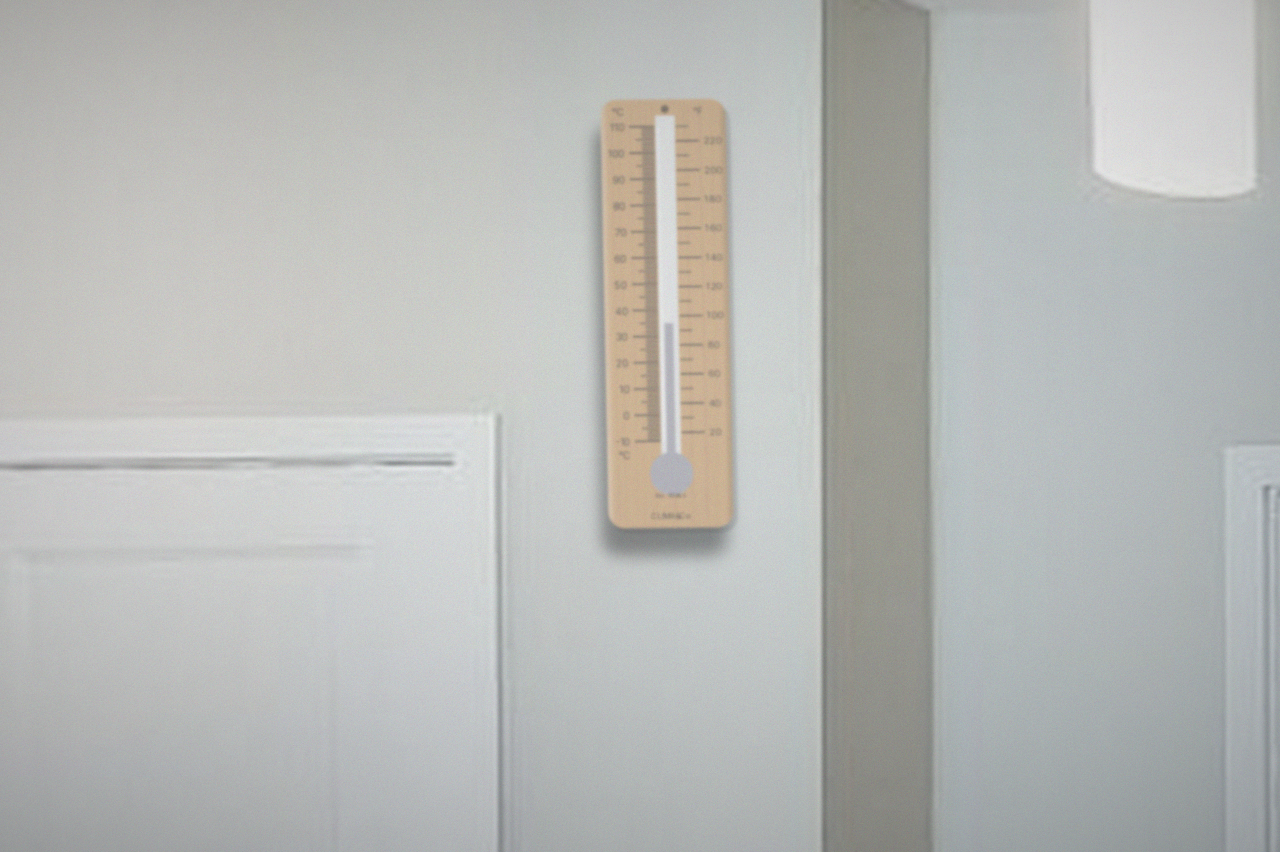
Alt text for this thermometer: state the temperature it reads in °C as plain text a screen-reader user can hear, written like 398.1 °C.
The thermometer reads 35 °C
